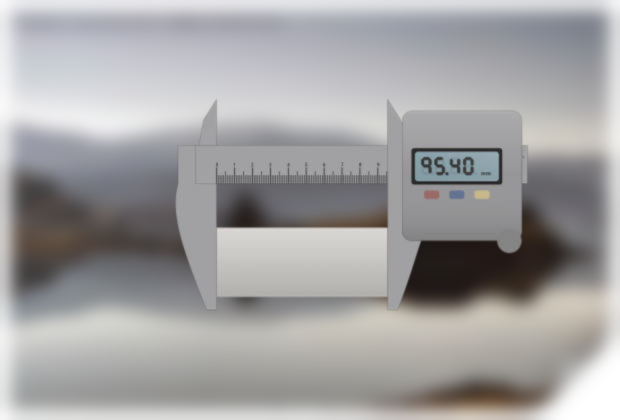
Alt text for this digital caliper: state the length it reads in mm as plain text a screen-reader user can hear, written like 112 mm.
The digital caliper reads 95.40 mm
